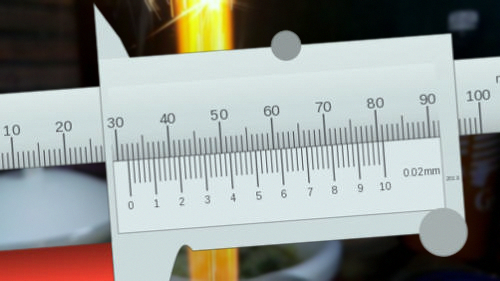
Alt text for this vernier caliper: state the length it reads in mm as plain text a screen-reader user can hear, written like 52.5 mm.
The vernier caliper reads 32.0 mm
